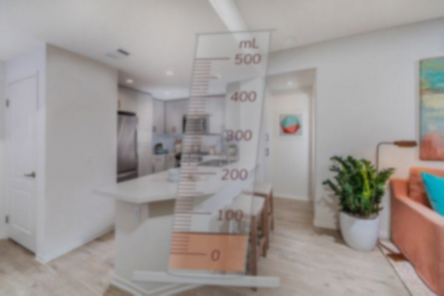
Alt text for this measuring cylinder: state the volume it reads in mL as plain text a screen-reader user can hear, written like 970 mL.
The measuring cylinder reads 50 mL
